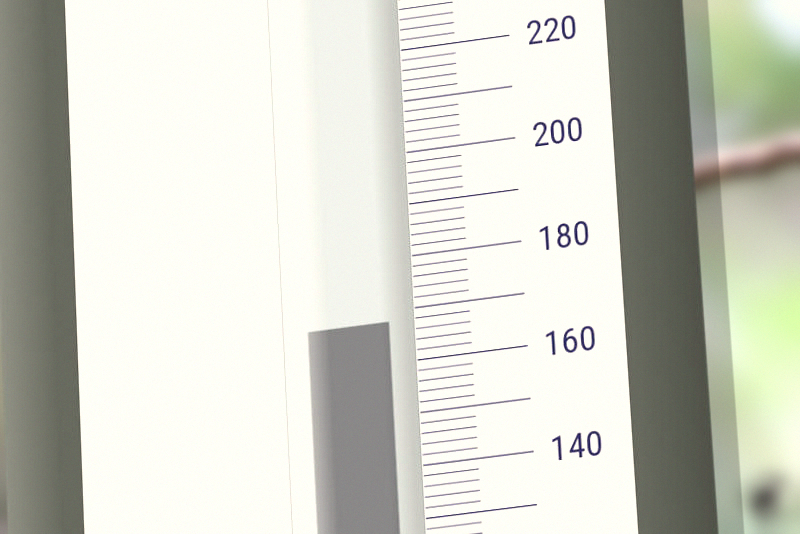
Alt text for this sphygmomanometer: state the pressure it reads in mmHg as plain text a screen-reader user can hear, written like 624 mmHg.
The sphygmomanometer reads 168 mmHg
